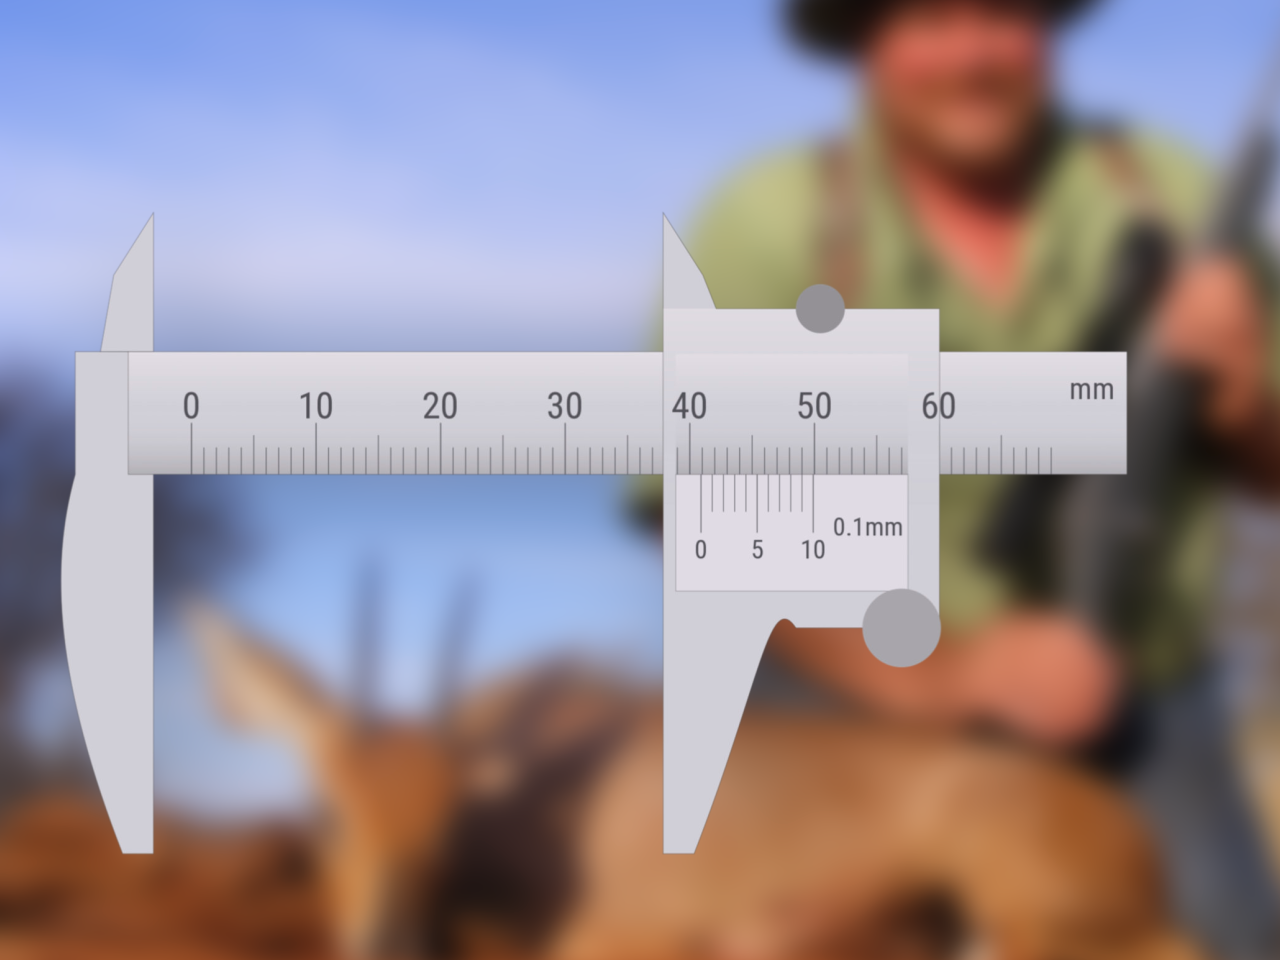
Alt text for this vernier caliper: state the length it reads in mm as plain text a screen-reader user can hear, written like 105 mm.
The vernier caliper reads 40.9 mm
